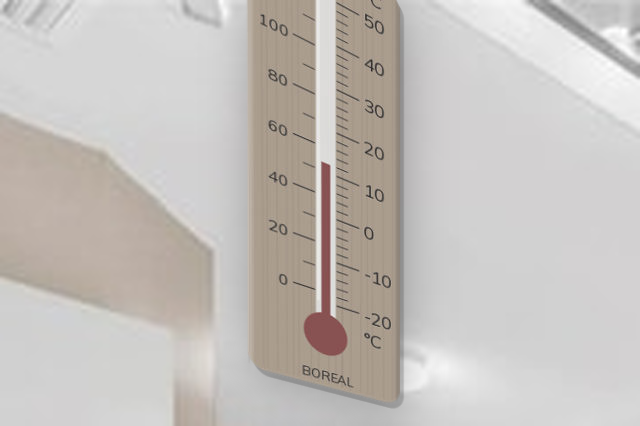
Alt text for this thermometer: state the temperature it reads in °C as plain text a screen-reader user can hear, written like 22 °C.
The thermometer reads 12 °C
